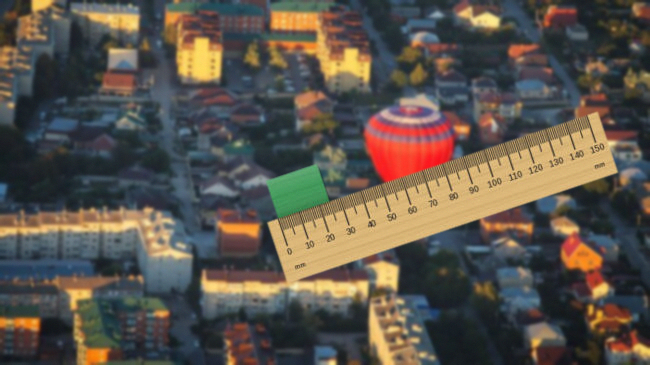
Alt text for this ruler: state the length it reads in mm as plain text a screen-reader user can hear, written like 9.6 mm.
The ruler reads 25 mm
